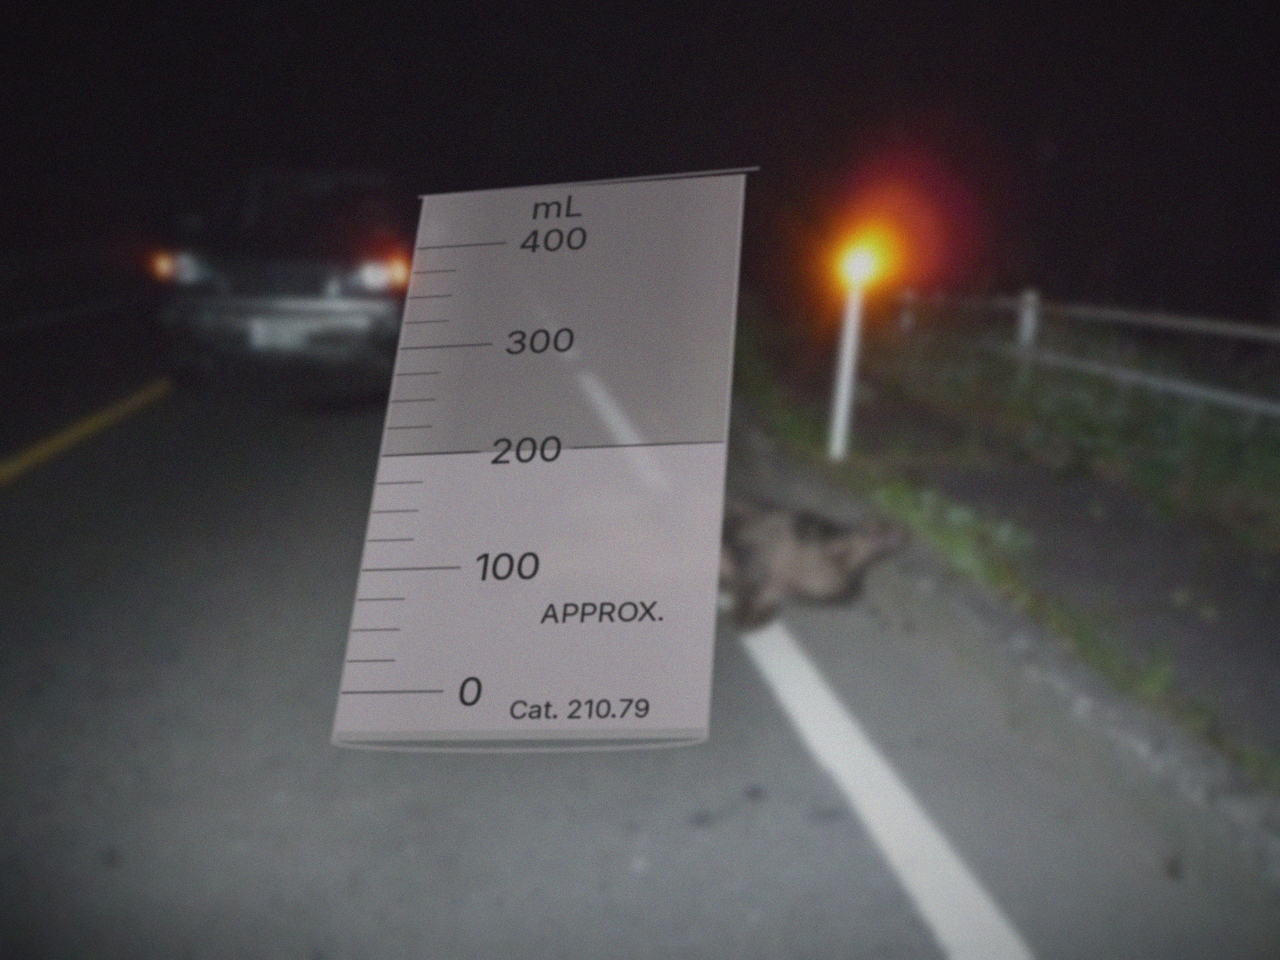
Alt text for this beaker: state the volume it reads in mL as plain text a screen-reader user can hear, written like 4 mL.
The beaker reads 200 mL
